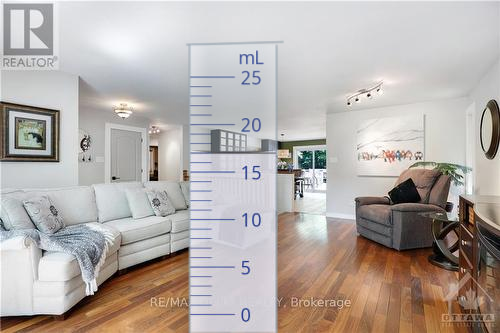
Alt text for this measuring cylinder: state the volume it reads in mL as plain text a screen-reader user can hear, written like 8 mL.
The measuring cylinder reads 17 mL
